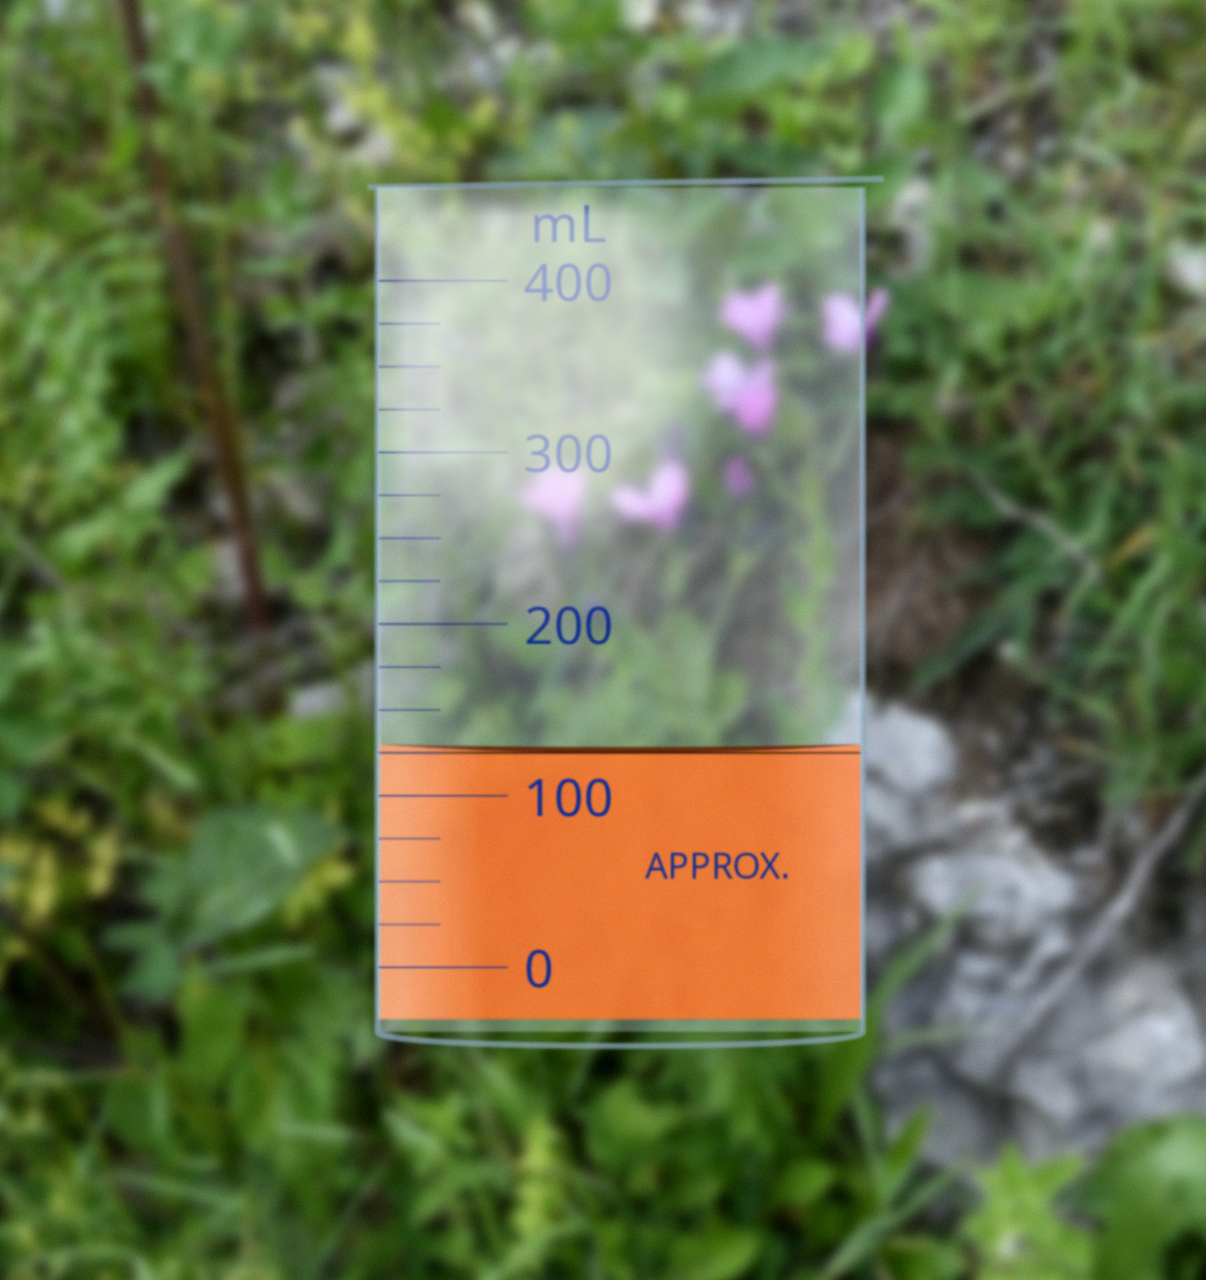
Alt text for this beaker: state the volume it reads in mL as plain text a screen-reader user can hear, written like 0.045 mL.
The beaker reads 125 mL
